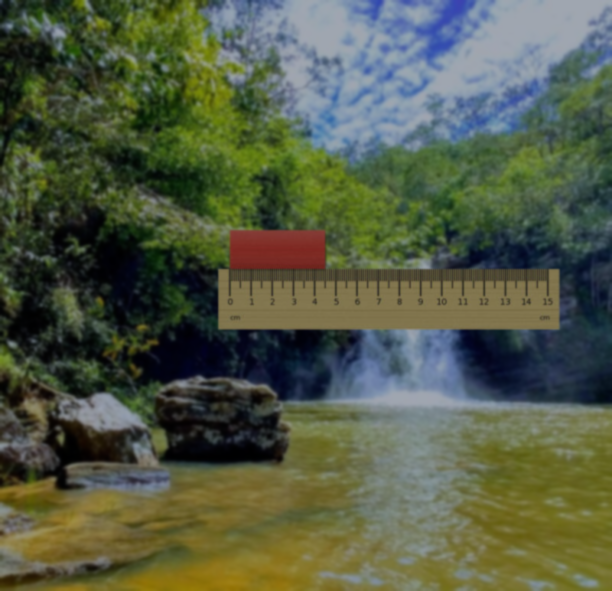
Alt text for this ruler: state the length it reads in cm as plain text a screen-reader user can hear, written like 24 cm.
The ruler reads 4.5 cm
